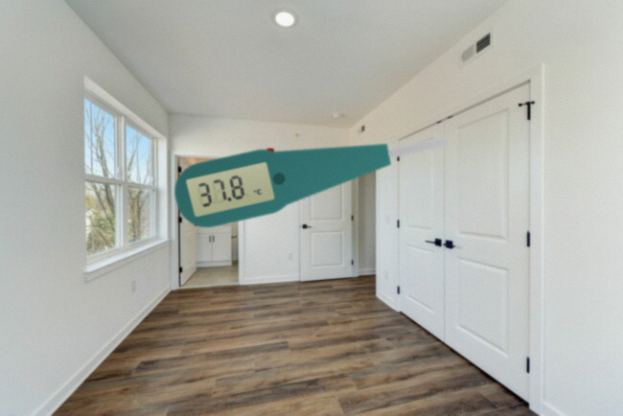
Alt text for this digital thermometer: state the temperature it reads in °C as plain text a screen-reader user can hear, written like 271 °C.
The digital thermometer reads 37.8 °C
